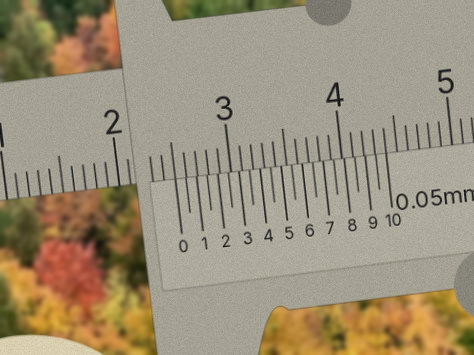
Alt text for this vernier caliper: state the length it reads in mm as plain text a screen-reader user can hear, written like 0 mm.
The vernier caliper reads 25.0 mm
